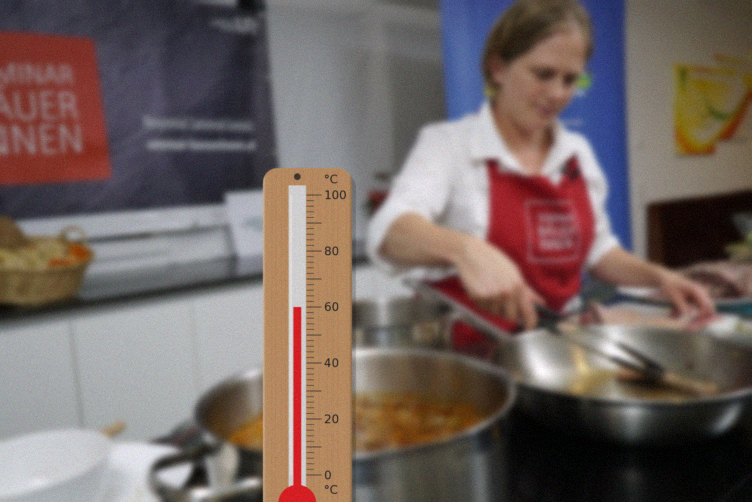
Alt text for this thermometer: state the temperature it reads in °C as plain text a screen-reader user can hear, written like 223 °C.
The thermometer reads 60 °C
